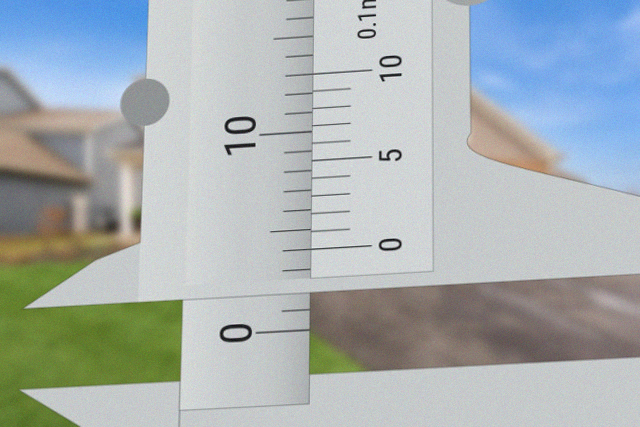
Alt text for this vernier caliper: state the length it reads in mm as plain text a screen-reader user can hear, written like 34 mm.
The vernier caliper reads 4.0 mm
